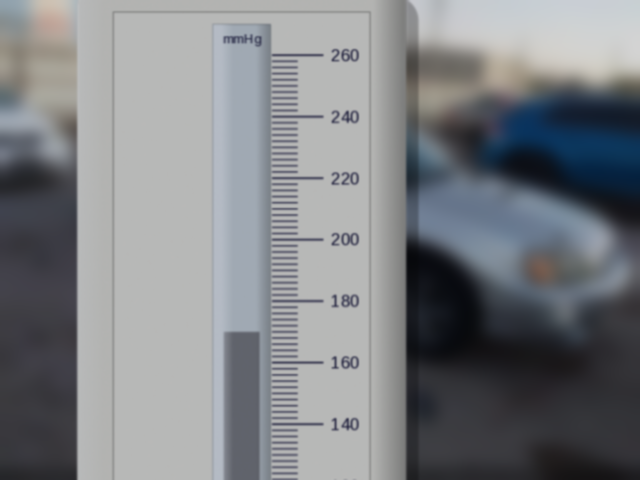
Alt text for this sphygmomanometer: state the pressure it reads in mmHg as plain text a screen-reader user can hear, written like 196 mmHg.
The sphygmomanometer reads 170 mmHg
